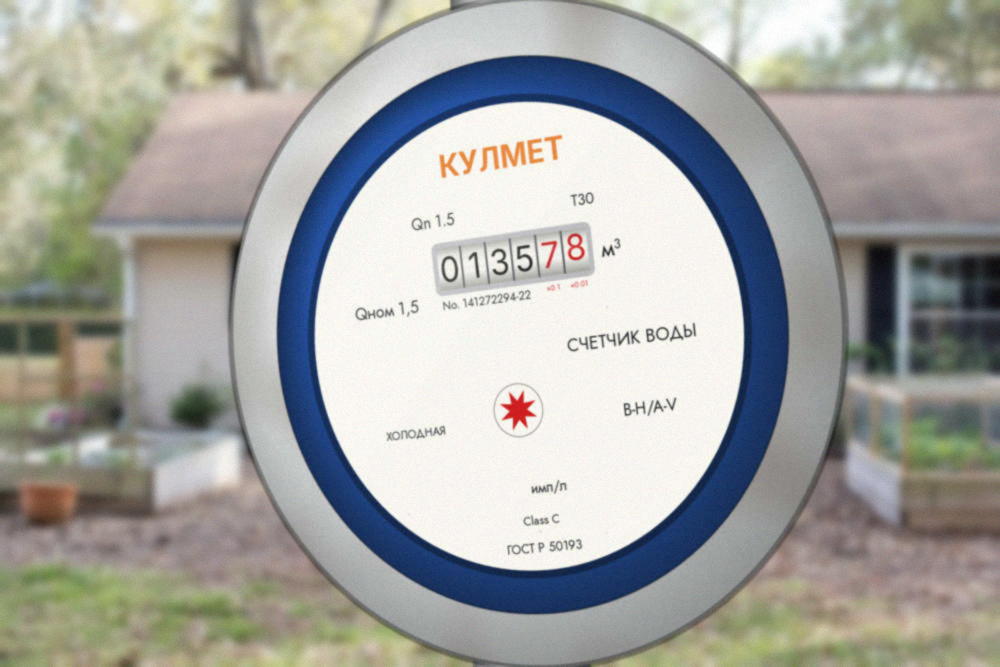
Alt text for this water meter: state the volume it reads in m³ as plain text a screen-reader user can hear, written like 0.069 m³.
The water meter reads 135.78 m³
